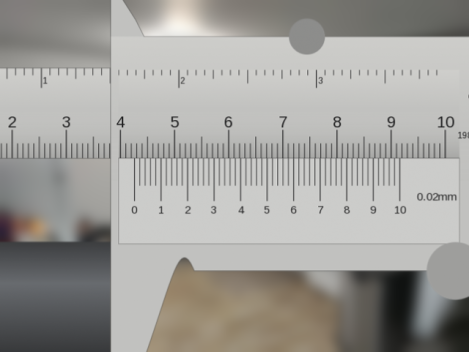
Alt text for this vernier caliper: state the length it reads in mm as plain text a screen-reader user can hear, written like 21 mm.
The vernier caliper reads 42.6 mm
